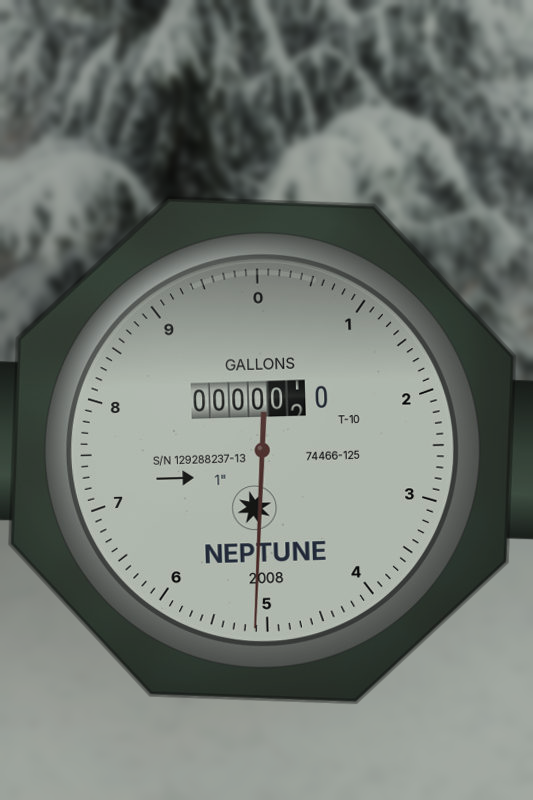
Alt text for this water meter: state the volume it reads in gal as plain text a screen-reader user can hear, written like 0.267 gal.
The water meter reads 15.1 gal
